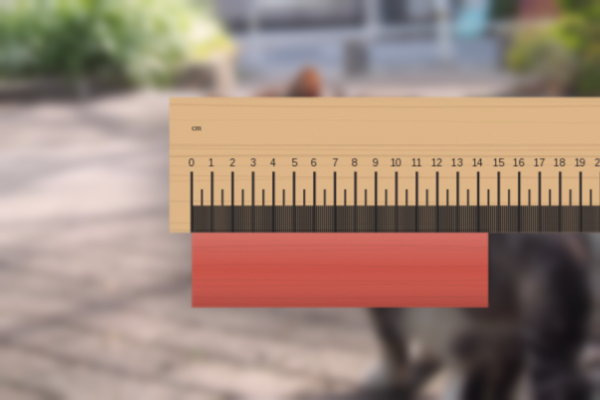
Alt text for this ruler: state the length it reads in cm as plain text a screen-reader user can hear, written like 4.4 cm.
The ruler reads 14.5 cm
